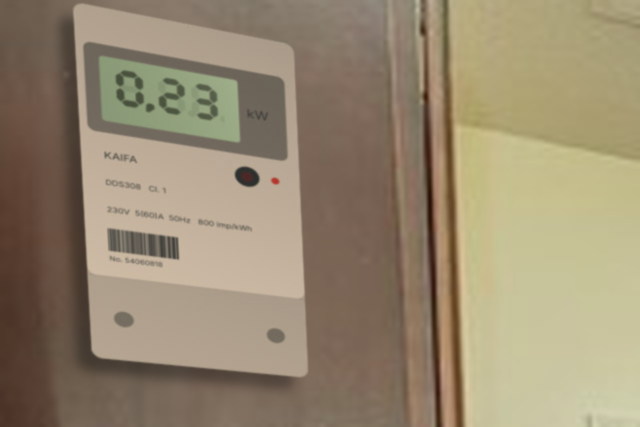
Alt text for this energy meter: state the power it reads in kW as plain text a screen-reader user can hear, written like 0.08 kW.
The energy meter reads 0.23 kW
